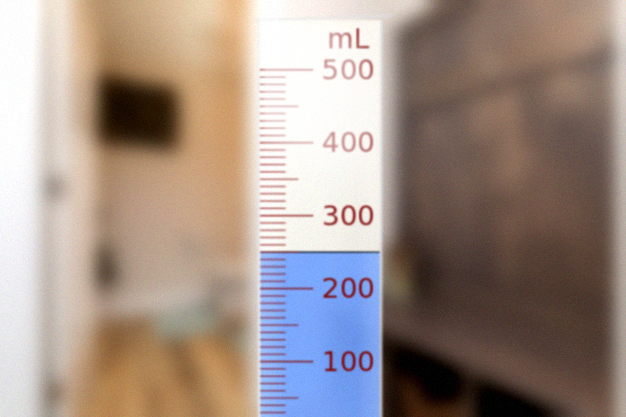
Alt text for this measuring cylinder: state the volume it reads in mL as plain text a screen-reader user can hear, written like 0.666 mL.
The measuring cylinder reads 250 mL
